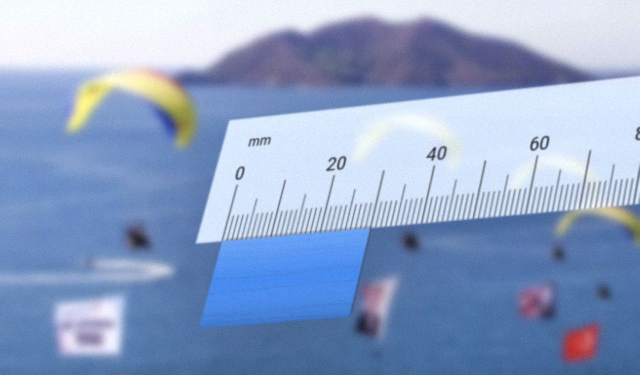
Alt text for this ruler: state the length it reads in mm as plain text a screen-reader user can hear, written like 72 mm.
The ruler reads 30 mm
